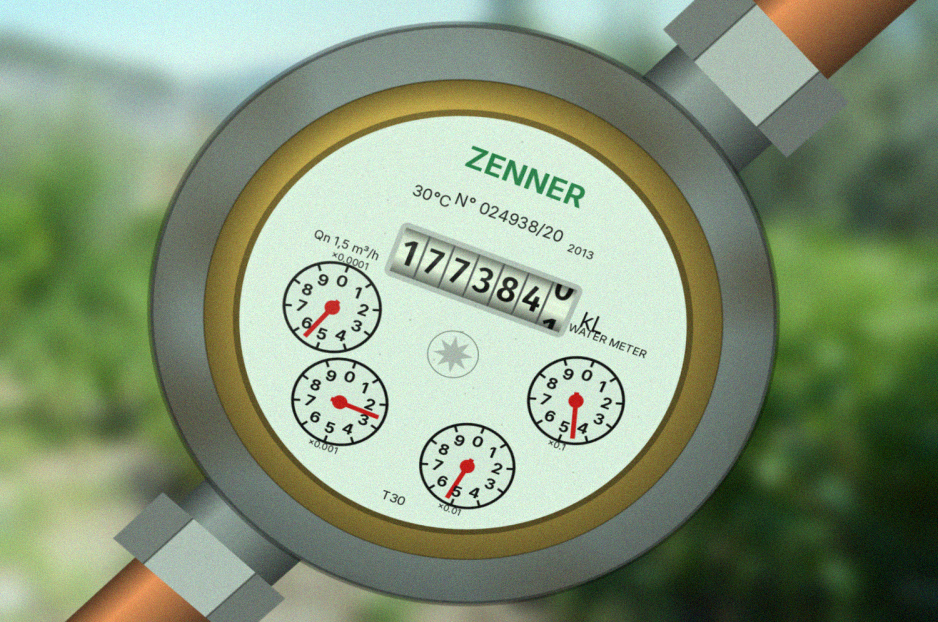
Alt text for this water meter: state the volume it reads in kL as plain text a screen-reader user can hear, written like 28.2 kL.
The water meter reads 1773840.4525 kL
